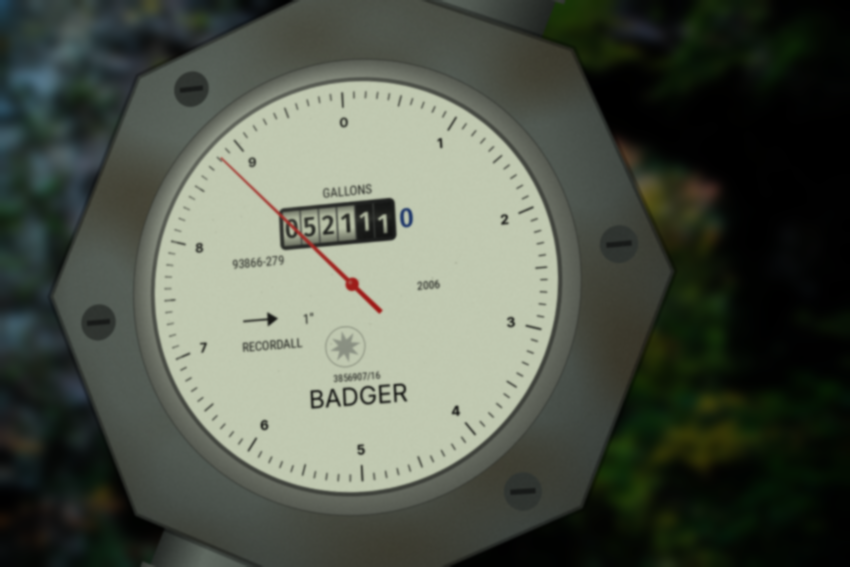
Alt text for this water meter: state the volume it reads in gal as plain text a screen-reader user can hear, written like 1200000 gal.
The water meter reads 521108.8 gal
